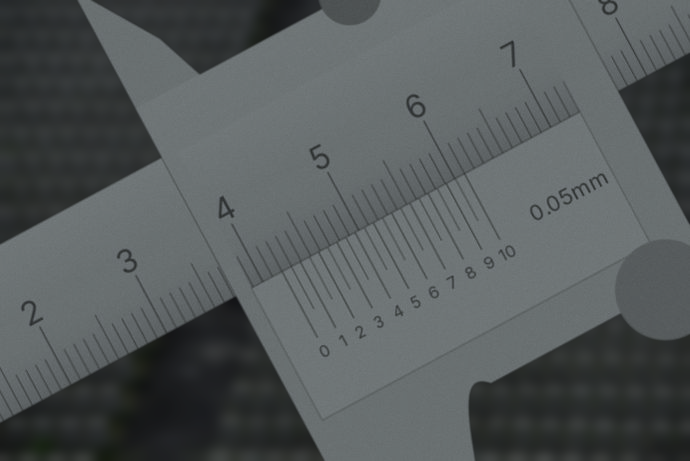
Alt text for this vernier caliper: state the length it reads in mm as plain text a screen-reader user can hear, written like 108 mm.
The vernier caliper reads 42.0 mm
